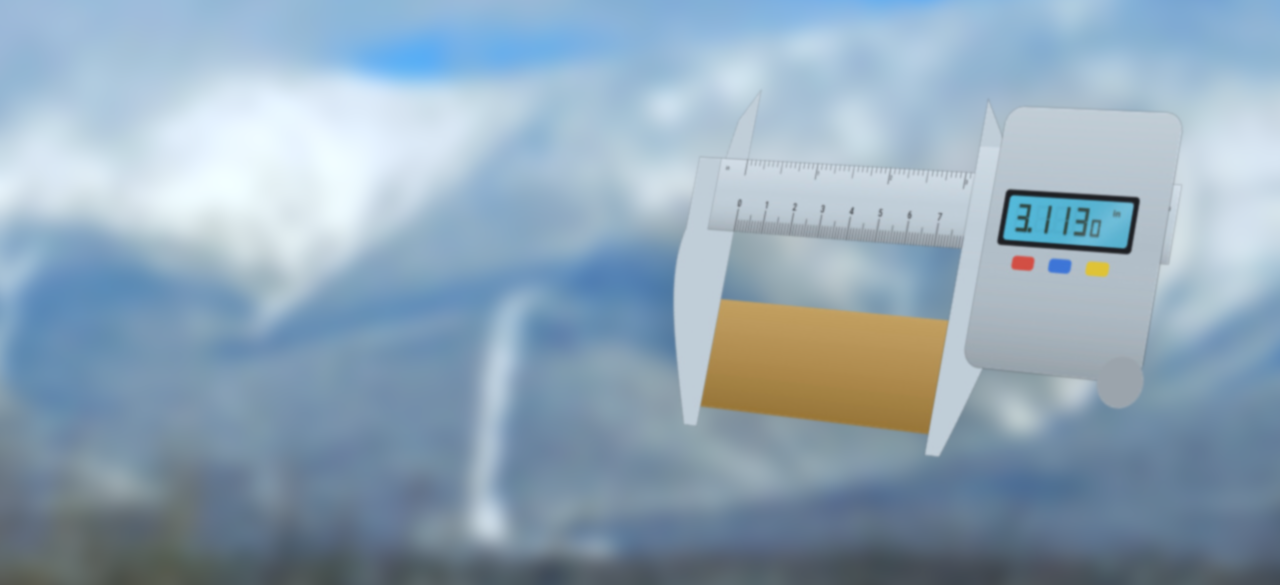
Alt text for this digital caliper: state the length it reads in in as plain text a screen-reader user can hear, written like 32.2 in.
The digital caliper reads 3.1130 in
